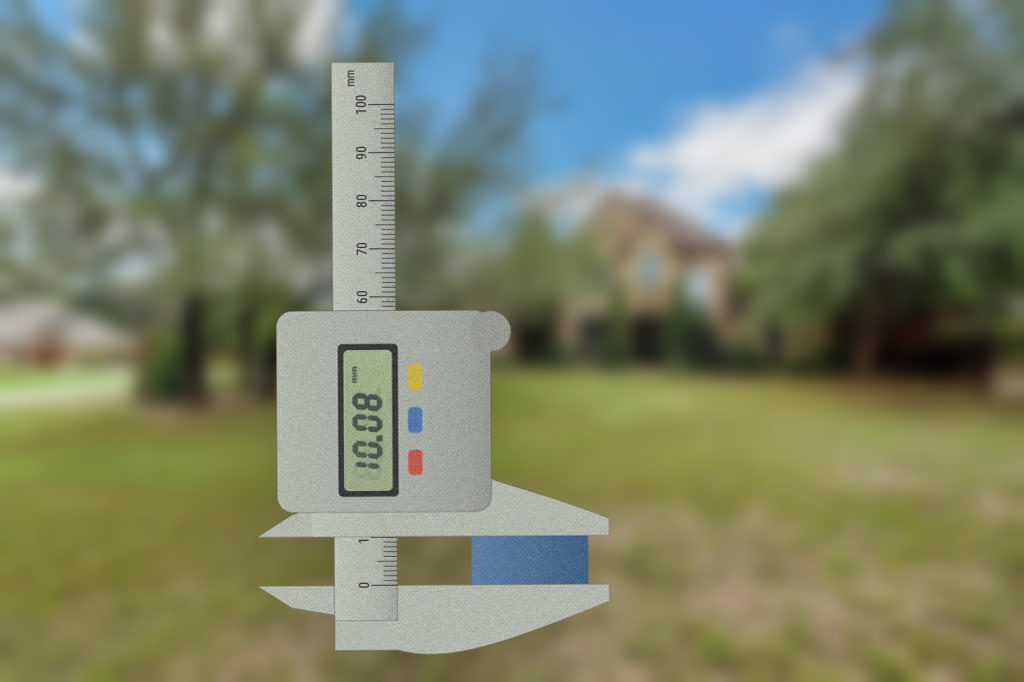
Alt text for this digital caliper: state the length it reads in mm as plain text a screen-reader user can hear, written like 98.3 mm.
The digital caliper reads 10.08 mm
